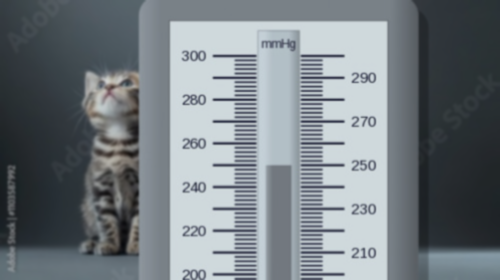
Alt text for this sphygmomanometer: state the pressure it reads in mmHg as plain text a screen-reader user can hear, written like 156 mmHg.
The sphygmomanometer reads 250 mmHg
